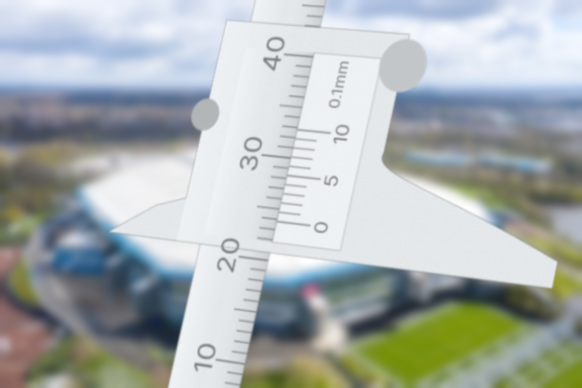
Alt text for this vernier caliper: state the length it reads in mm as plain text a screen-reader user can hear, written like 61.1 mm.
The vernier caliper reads 23.8 mm
